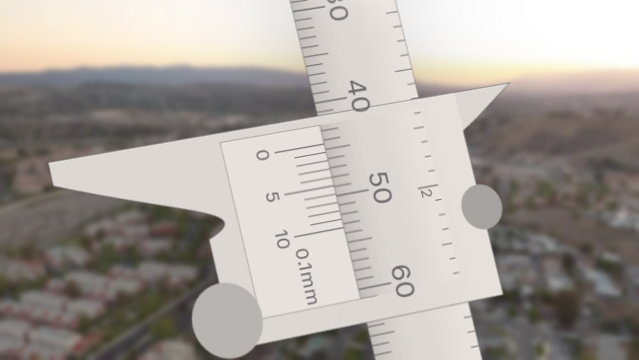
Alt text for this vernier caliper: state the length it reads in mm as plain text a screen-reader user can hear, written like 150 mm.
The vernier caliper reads 44.4 mm
